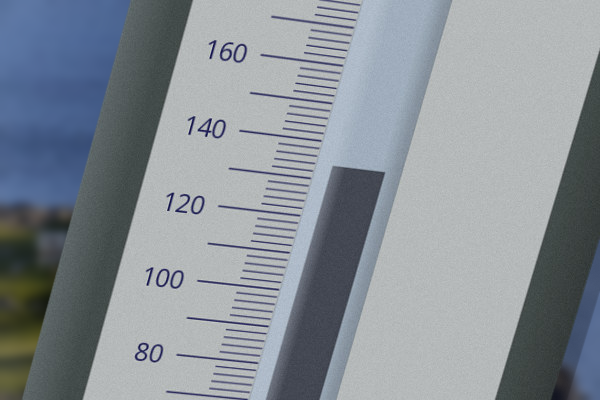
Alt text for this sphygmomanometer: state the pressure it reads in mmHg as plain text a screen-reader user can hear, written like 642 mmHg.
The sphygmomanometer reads 134 mmHg
